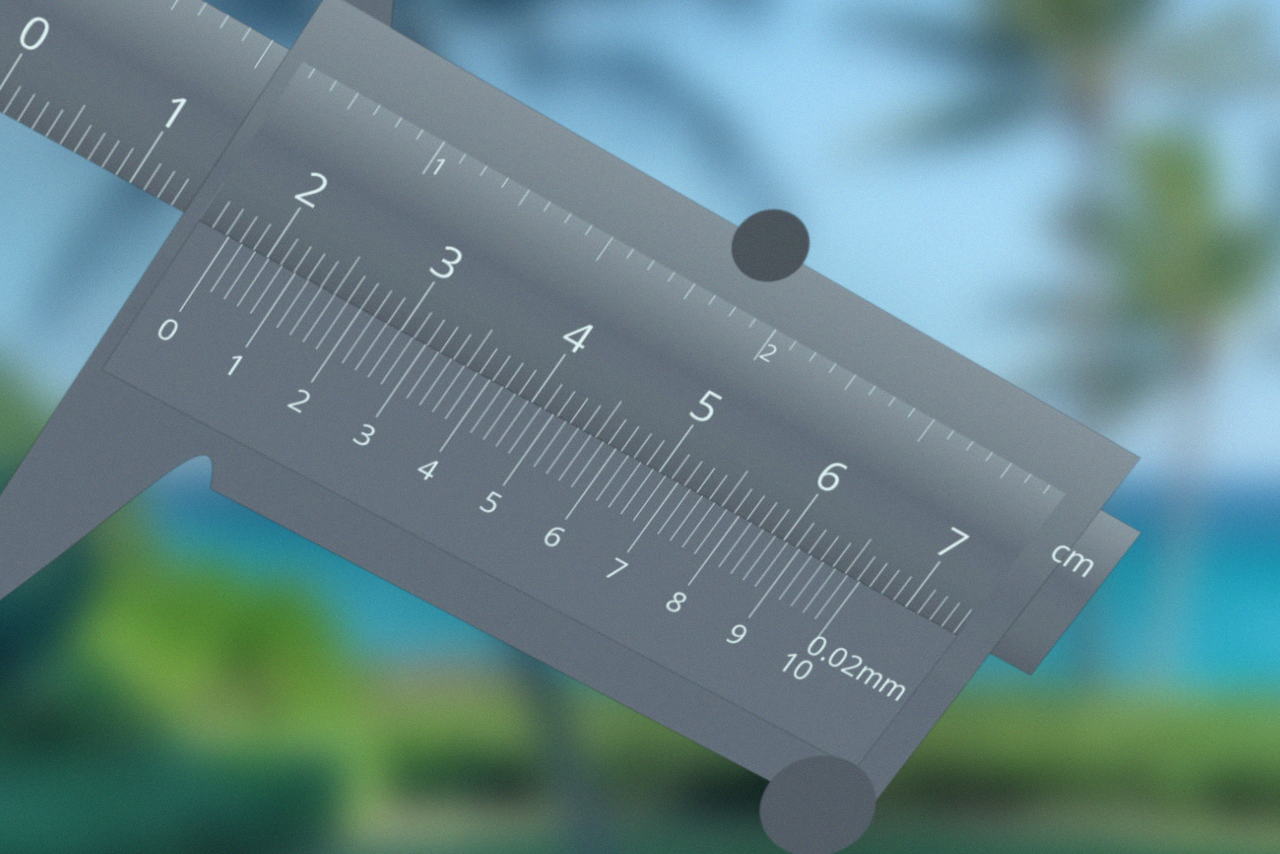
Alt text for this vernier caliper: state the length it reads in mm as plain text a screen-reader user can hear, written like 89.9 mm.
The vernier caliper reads 17.2 mm
